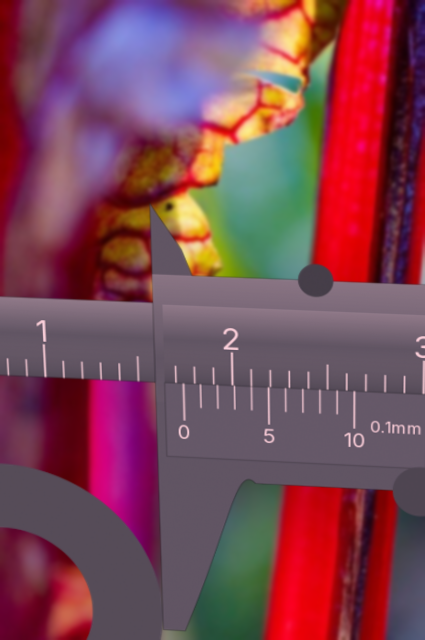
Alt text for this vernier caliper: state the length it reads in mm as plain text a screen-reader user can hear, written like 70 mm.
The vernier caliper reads 17.4 mm
